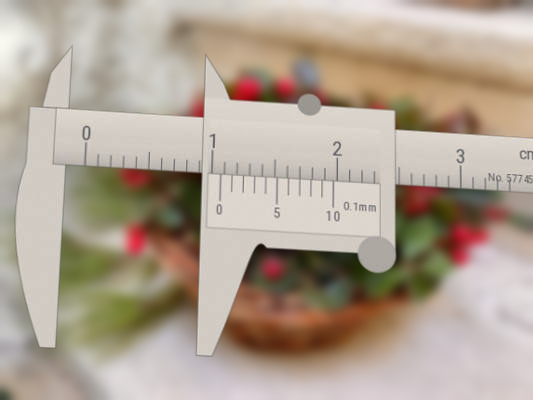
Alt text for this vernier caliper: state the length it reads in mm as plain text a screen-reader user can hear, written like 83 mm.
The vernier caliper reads 10.7 mm
